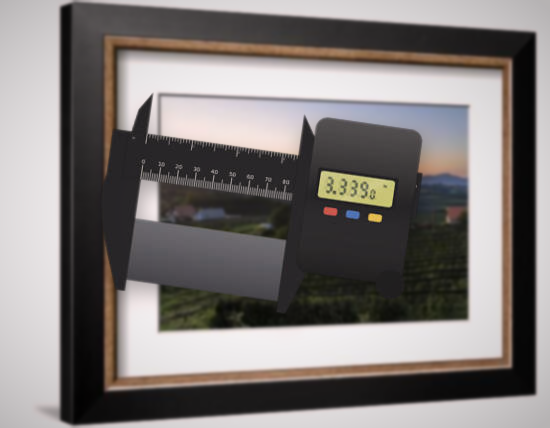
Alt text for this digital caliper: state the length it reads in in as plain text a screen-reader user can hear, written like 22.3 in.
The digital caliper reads 3.3390 in
